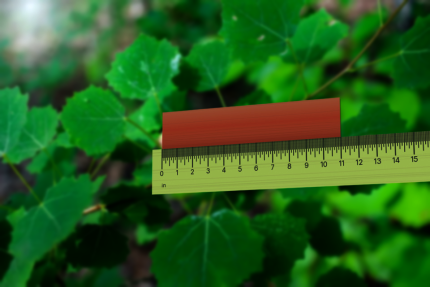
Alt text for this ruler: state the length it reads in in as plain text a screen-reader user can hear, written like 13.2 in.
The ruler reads 11 in
